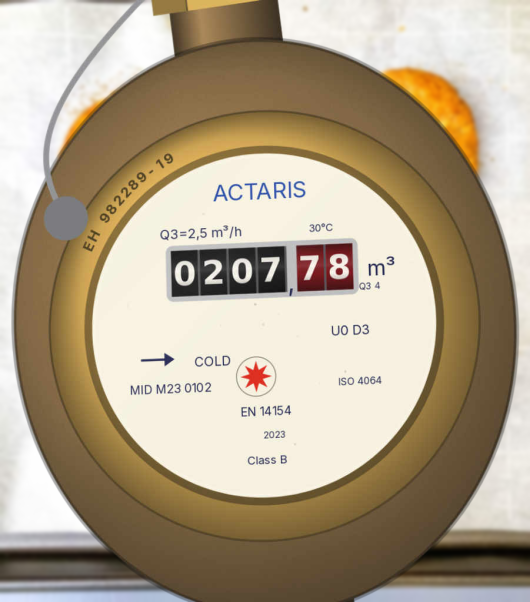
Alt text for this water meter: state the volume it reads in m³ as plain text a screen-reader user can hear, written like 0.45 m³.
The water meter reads 207.78 m³
